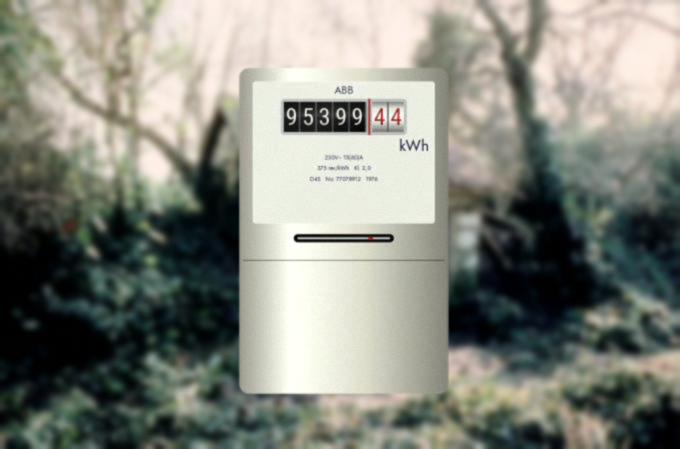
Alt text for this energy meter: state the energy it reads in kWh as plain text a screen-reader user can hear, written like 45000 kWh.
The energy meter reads 95399.44 kWh
